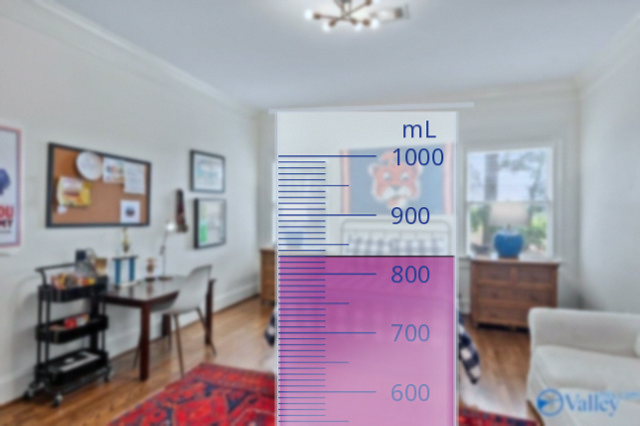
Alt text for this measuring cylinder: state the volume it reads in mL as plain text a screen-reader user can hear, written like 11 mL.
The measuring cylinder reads 830 mL
